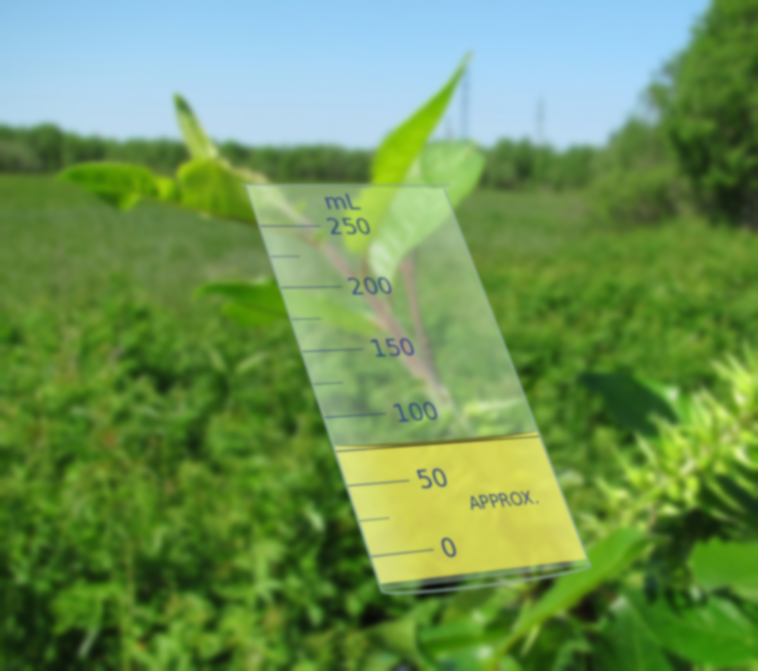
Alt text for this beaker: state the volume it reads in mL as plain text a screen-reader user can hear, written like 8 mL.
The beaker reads 75 mL
